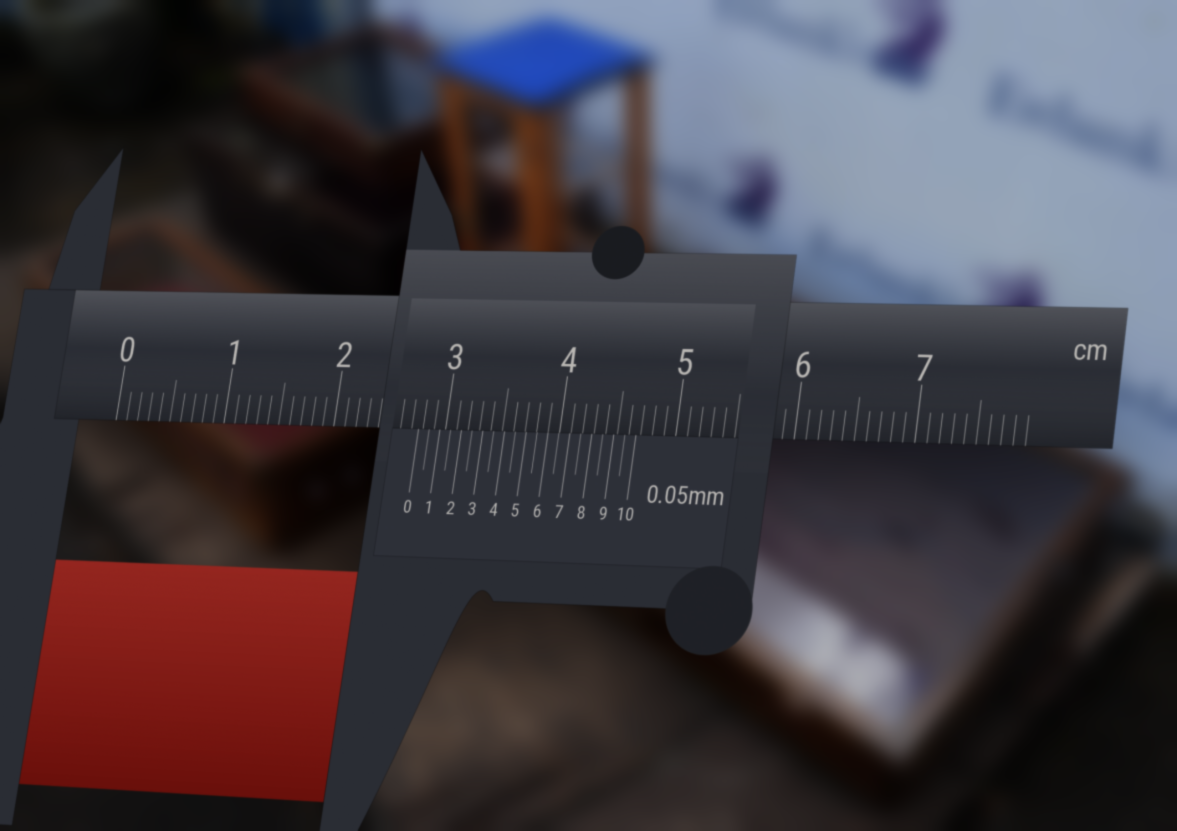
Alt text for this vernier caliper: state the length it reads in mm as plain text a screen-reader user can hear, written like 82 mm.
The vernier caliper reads 27.6 mm
